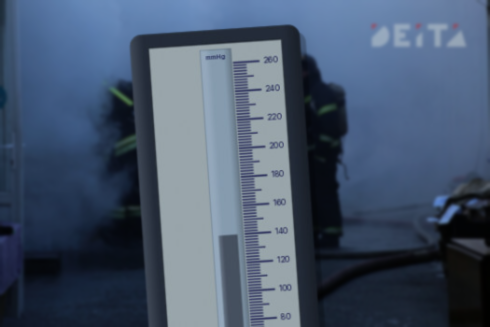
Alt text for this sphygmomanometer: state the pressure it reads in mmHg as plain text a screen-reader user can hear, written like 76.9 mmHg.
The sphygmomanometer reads 140 mmHg
